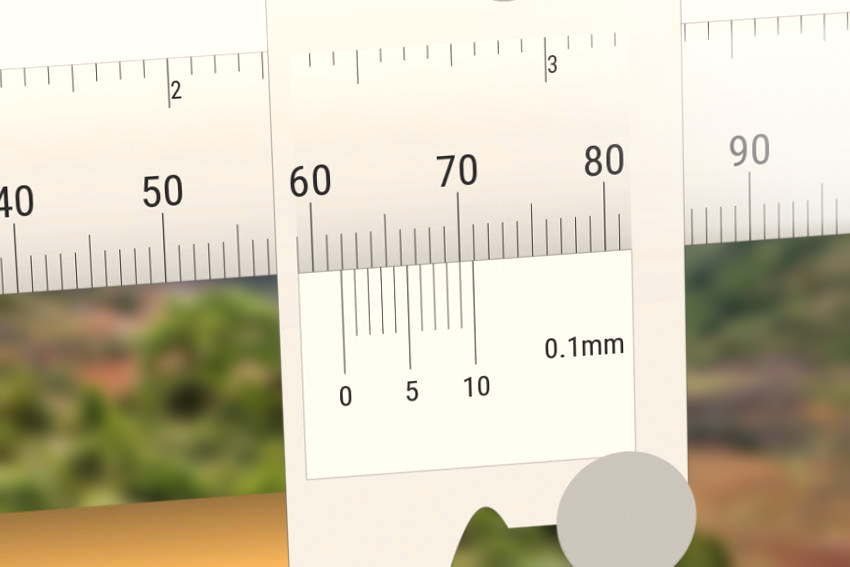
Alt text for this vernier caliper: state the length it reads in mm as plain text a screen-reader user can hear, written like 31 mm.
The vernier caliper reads 61.9 mm
